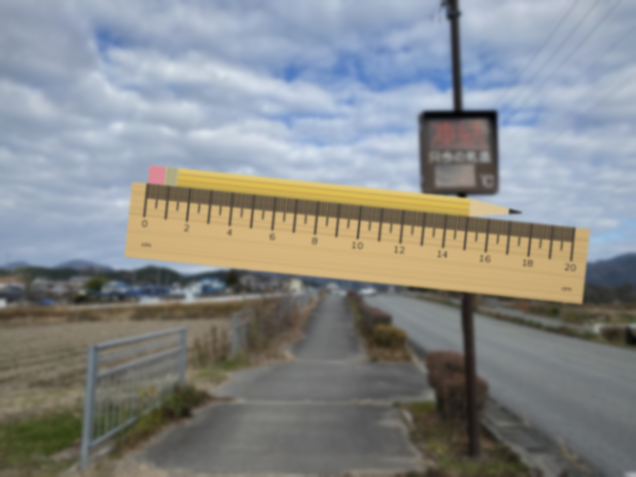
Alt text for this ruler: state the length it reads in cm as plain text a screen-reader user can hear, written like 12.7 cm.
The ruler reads 17.5 cm
